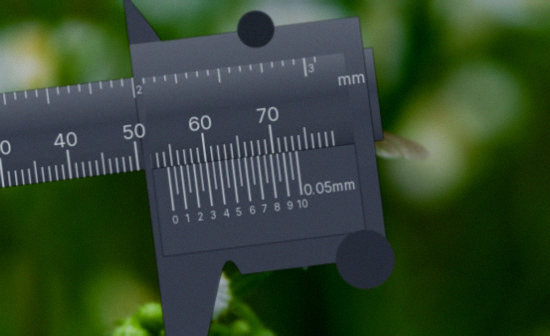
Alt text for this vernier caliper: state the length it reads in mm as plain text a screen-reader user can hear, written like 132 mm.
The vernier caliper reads 54.4 mm
